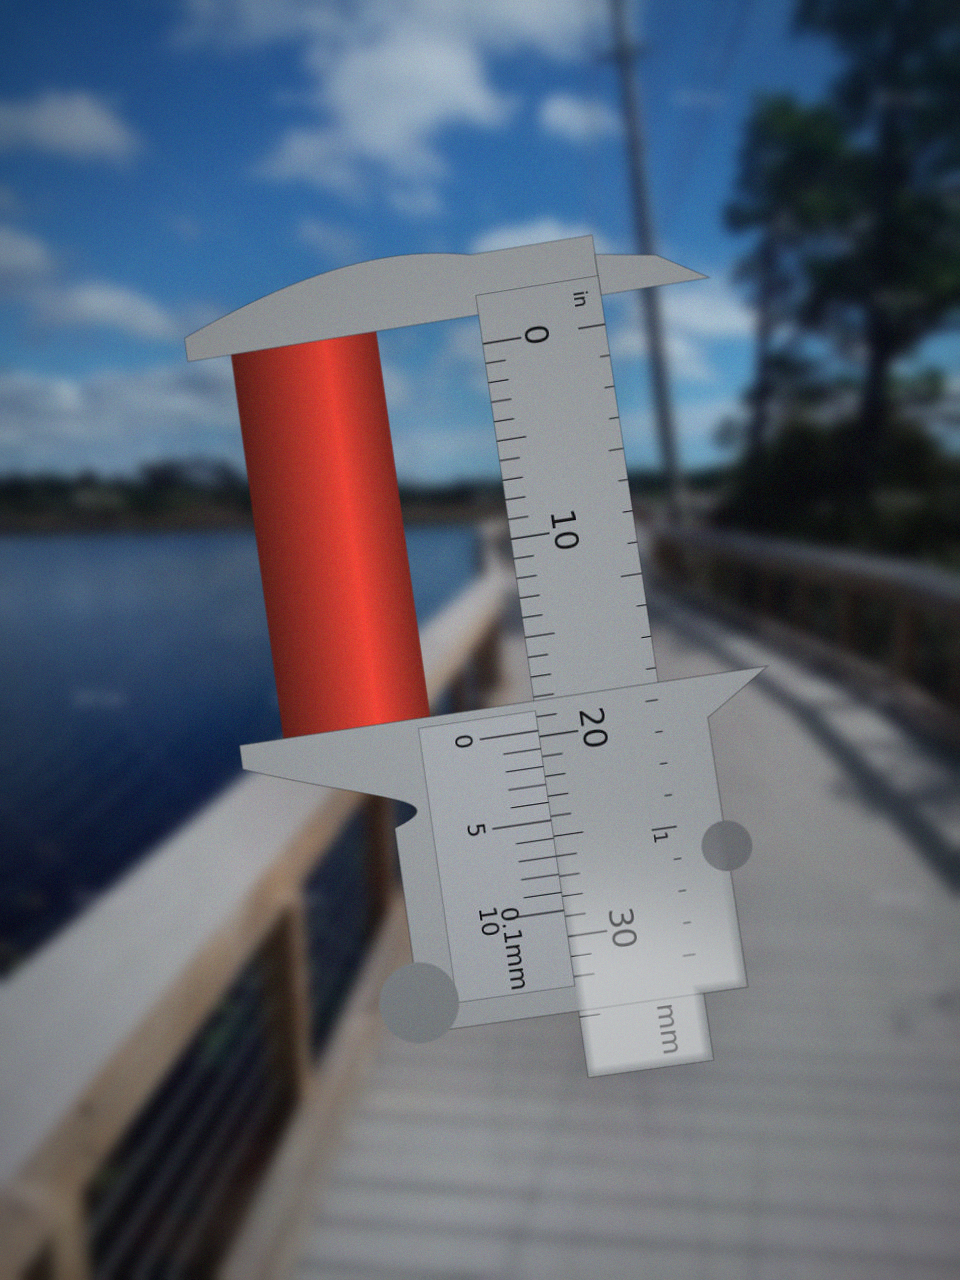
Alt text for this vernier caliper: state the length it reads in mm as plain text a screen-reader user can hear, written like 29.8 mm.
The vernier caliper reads 19.7 mm
